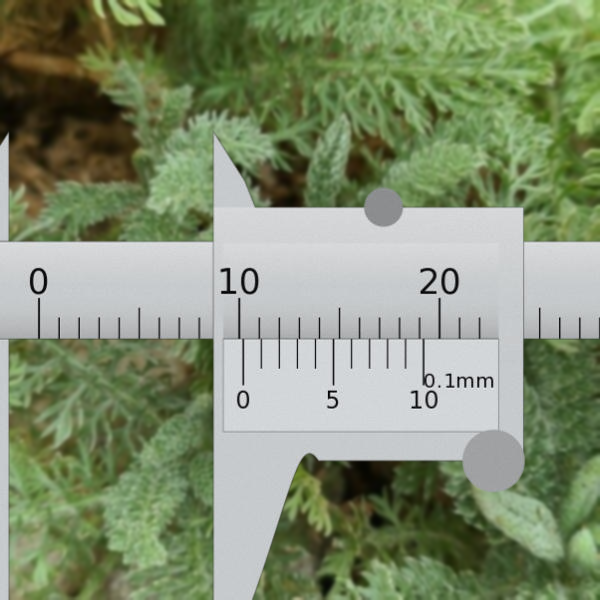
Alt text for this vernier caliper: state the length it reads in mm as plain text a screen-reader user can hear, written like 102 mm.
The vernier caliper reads 10.2 mm
